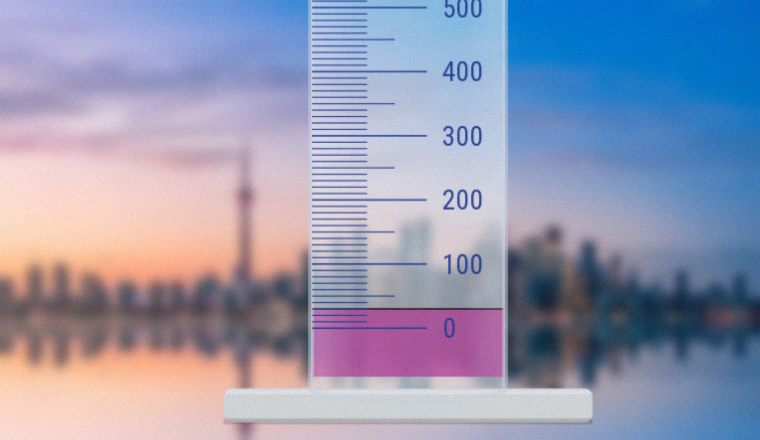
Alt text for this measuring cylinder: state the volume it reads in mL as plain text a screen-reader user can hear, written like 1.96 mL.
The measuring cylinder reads 30 mL
